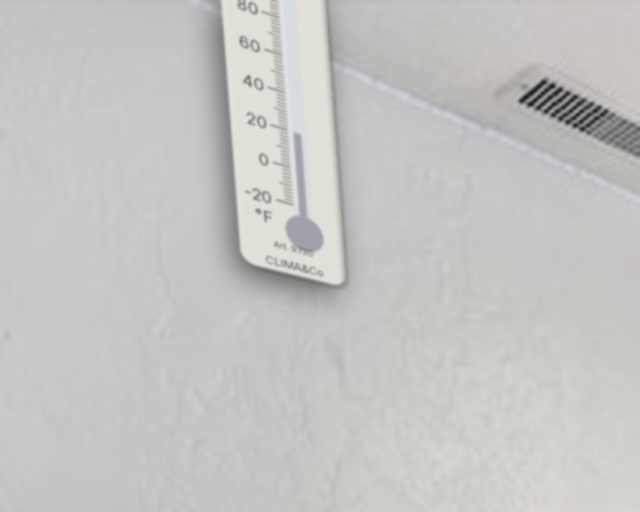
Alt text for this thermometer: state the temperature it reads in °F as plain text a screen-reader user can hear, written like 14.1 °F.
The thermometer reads 20 °F
